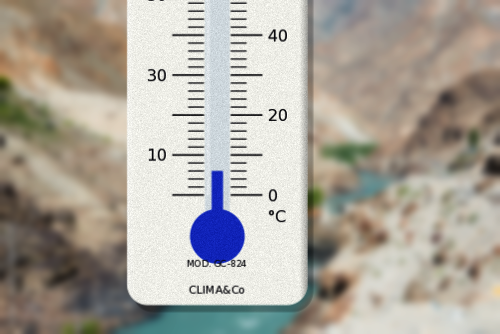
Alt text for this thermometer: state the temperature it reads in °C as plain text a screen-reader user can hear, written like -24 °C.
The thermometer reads 6 °C
